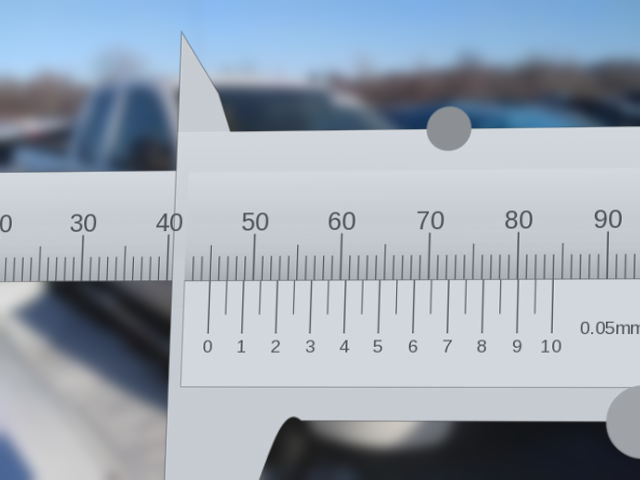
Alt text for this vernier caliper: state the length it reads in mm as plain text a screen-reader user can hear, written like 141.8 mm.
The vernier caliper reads 45.0 mm
